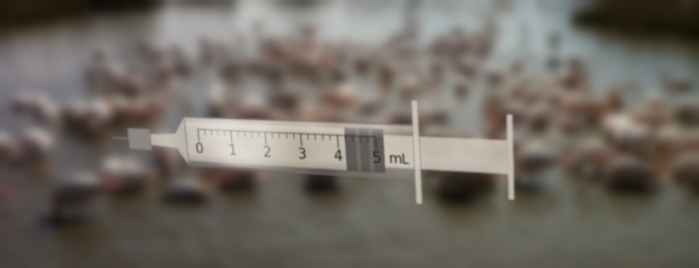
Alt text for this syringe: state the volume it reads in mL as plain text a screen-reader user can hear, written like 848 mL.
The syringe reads 4.2 mL
